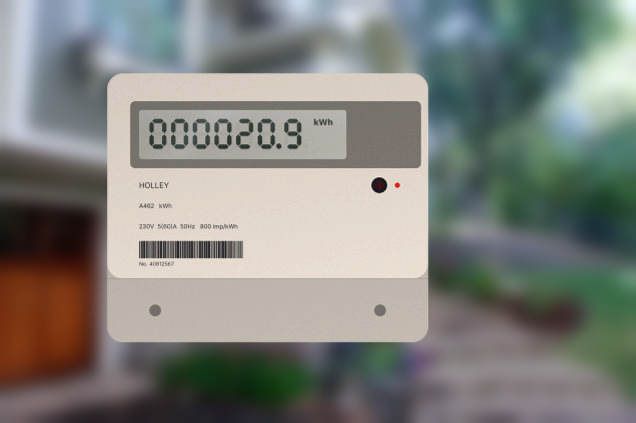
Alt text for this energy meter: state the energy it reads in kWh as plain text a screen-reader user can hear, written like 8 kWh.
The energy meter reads 20.9 kWh
